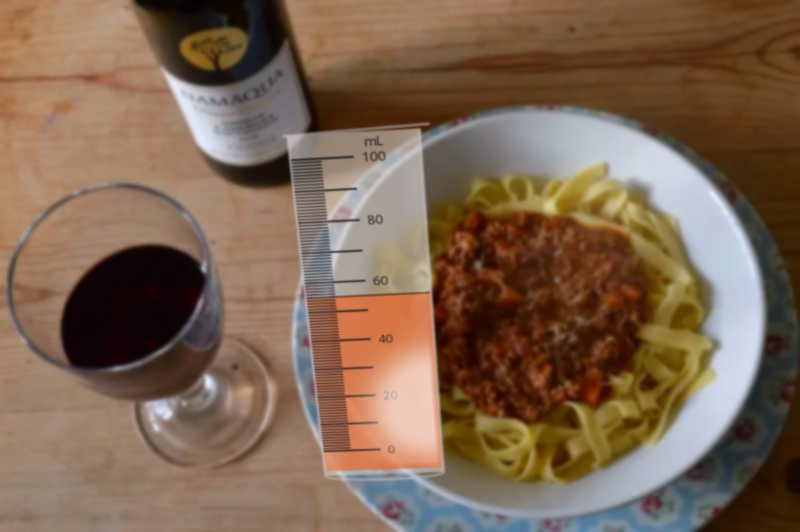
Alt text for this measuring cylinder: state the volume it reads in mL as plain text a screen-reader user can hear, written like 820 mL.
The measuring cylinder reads 55 mL
